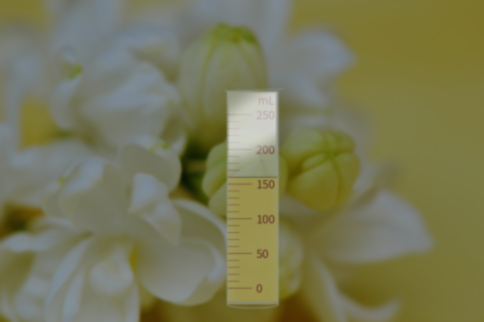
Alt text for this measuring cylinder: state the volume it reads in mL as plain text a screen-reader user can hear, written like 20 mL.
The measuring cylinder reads 160 mL
